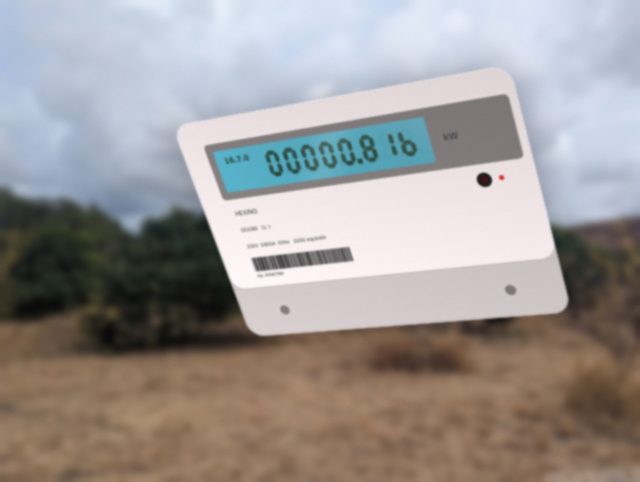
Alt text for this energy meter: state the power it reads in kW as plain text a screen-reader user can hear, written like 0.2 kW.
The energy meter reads 0.816 kW
